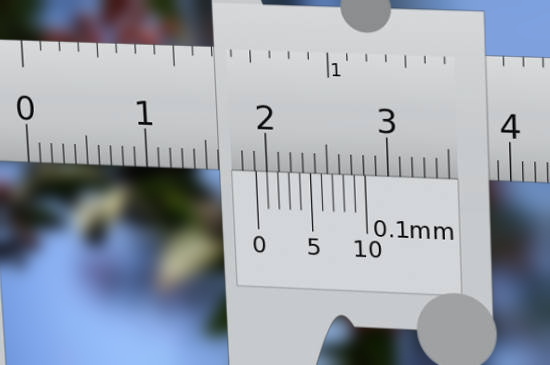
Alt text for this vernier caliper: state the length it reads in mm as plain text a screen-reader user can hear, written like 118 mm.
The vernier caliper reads 19.1 mm
